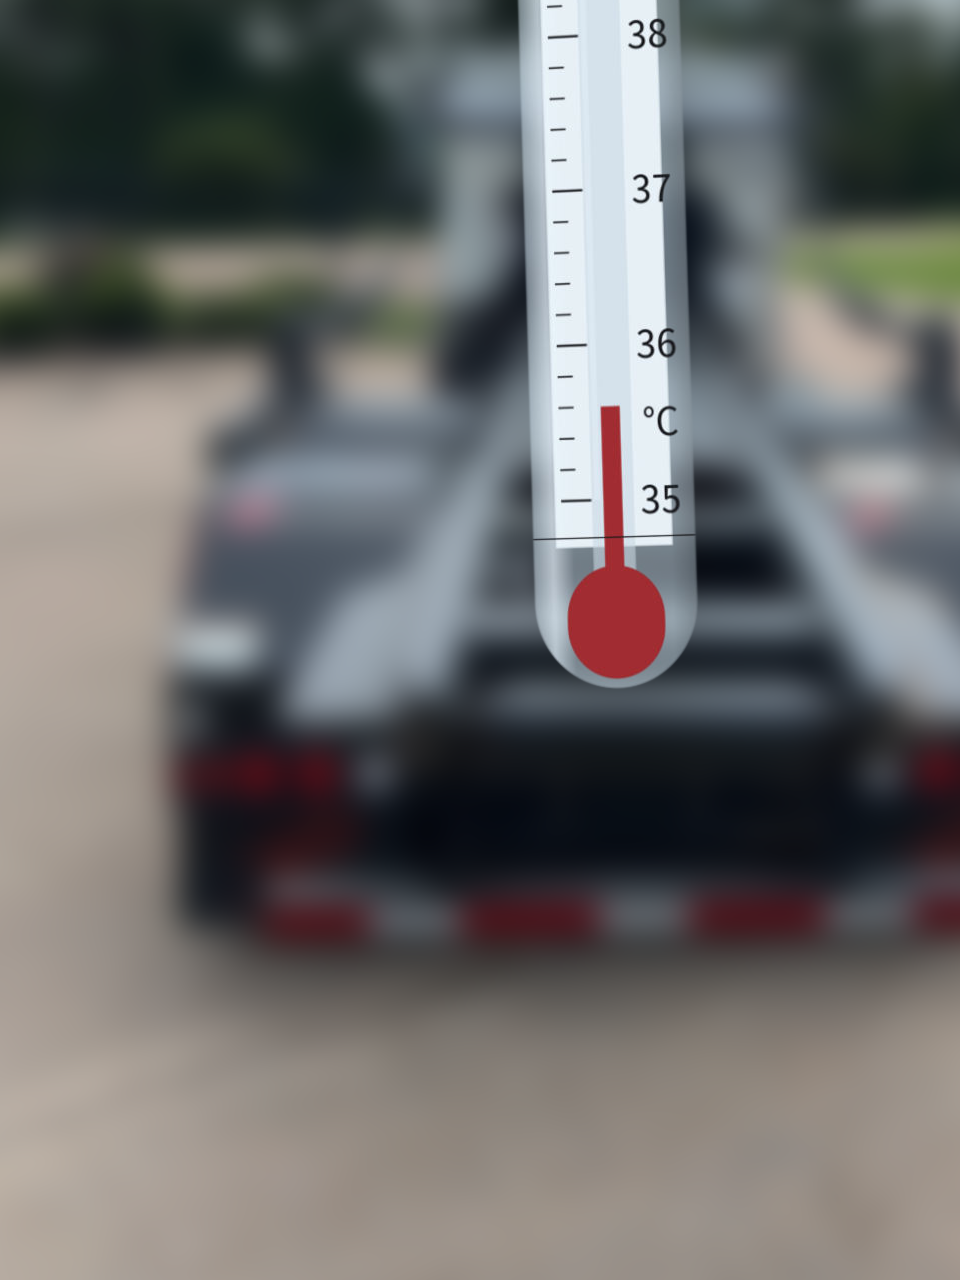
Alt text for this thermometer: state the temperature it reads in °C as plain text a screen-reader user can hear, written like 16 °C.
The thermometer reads 35.6 °C
